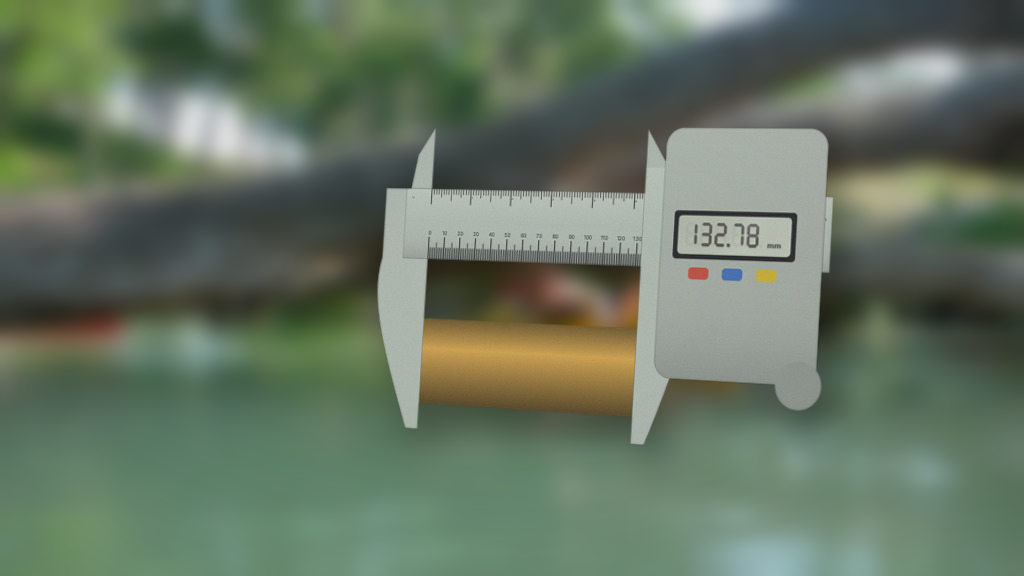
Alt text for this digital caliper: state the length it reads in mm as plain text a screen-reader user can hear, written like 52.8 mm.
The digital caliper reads 132.78 mm
